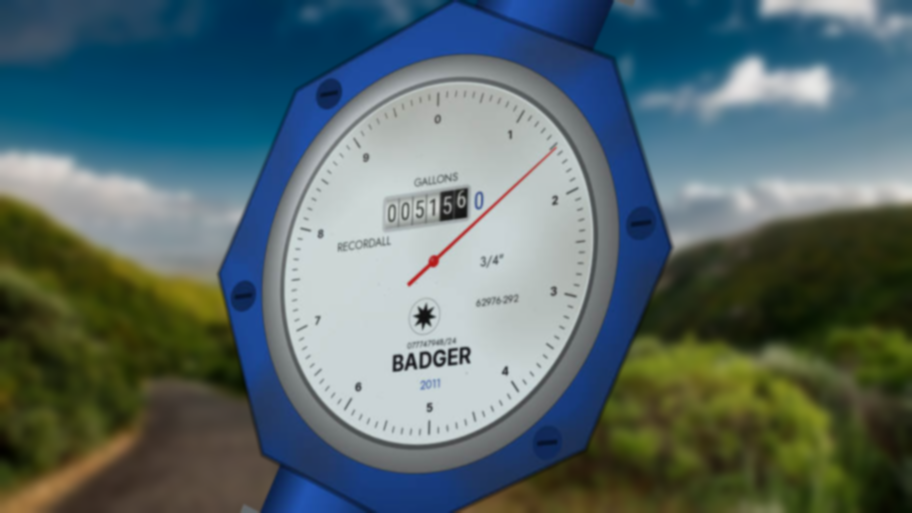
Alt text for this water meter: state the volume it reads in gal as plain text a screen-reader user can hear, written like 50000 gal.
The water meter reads 51561.5 gal
